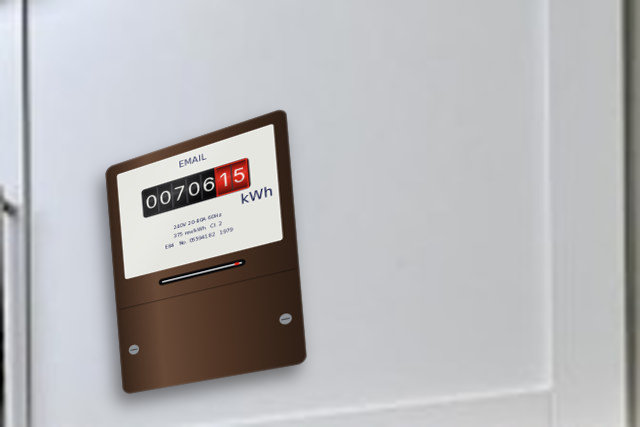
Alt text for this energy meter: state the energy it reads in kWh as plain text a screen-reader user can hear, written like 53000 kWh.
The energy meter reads 706.15 kWh
